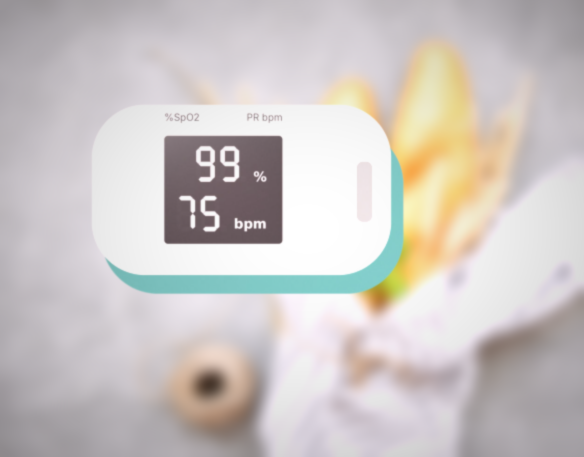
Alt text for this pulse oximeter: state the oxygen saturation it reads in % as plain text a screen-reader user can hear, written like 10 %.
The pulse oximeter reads 99 %
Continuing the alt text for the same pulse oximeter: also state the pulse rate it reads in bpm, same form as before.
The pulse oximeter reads 75 bpm
